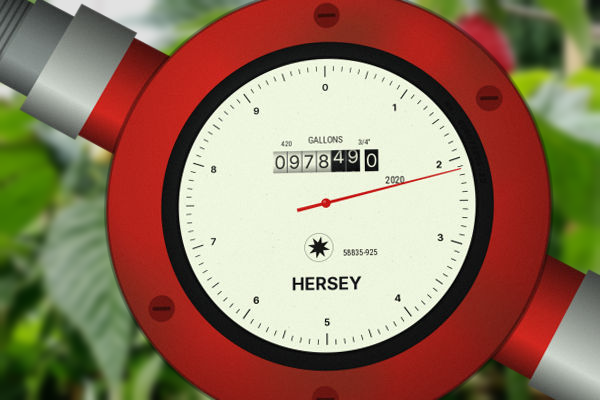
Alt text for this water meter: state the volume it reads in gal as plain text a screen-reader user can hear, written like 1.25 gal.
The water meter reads 978492.1 gal
